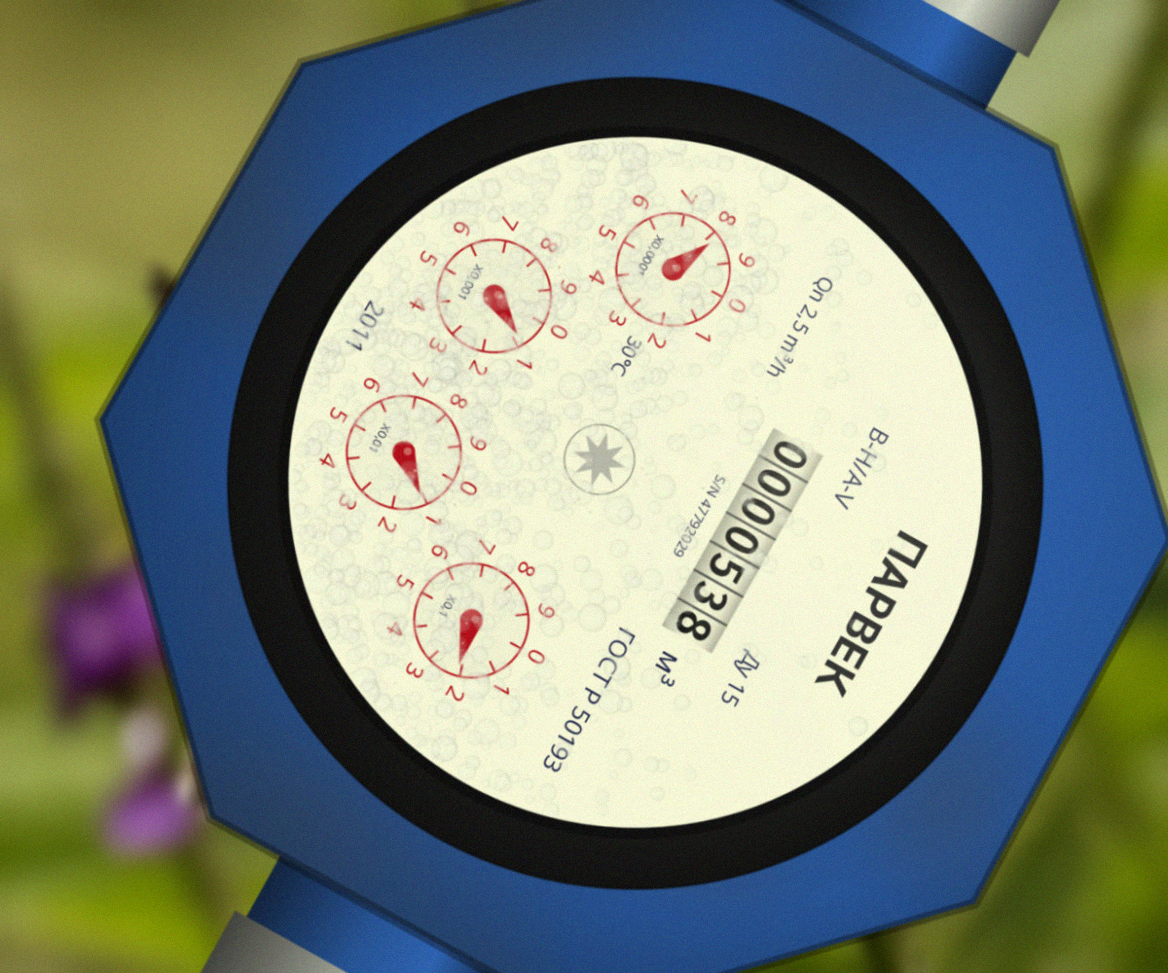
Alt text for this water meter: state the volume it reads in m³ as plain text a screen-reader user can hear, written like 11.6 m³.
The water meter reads 538.2108 m³
